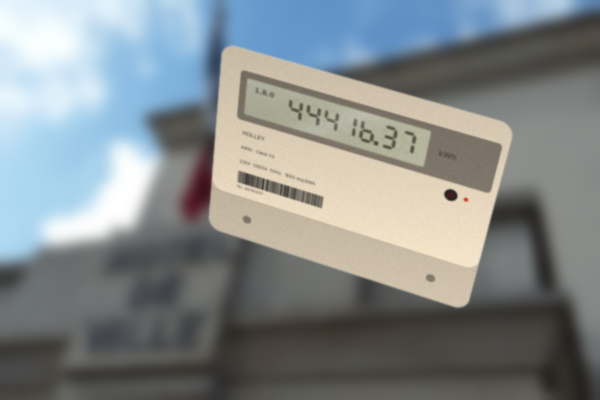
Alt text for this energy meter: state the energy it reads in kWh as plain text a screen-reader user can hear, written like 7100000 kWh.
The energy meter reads 44416.37 kWh
